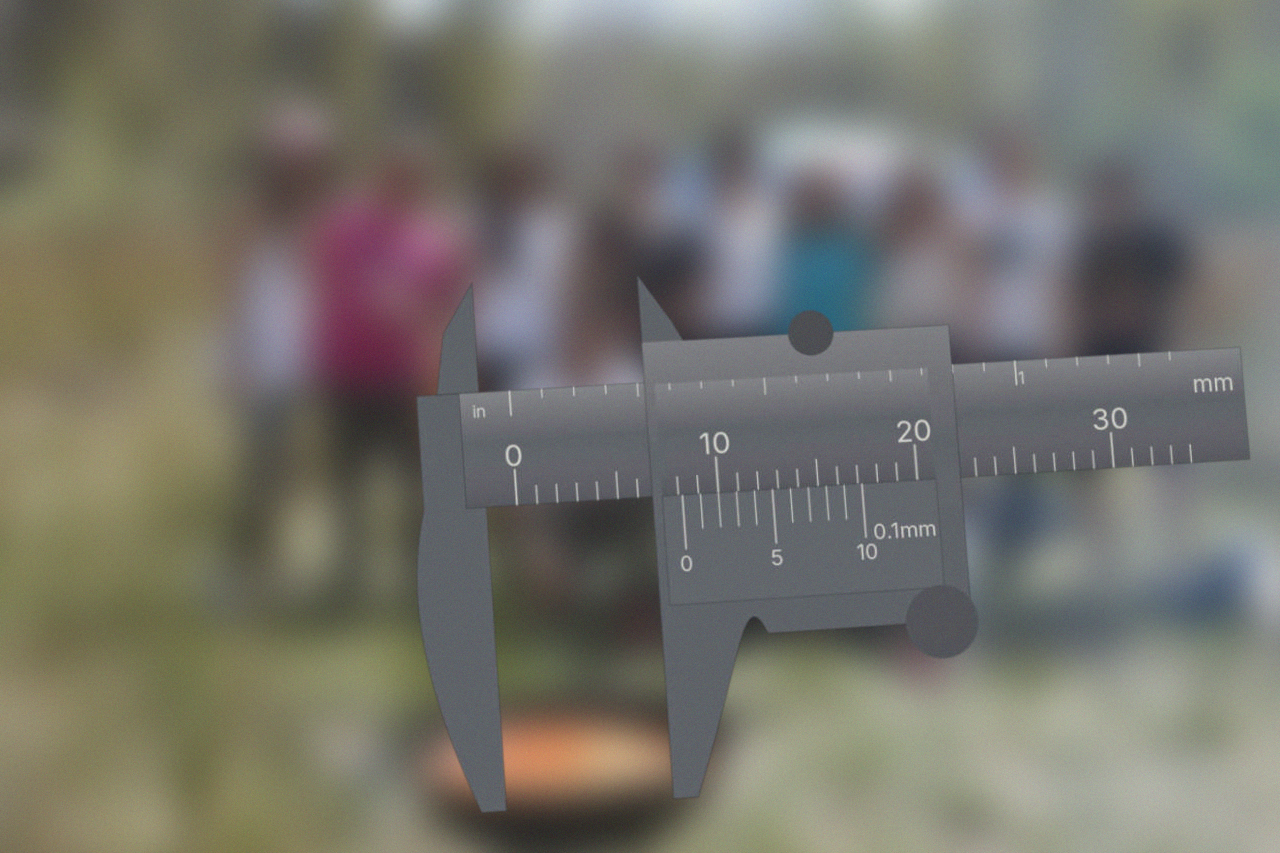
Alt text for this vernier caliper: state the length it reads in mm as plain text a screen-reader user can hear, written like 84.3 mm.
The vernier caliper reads 8.2 mm
